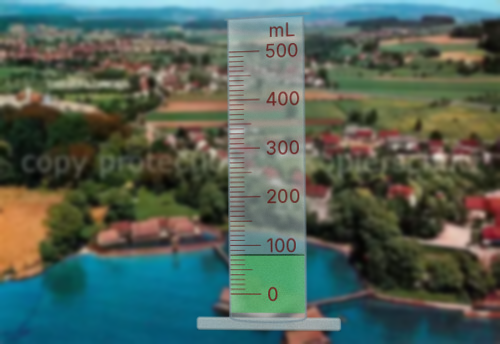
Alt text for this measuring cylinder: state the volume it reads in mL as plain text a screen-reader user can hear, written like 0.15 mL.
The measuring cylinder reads 80 mL
